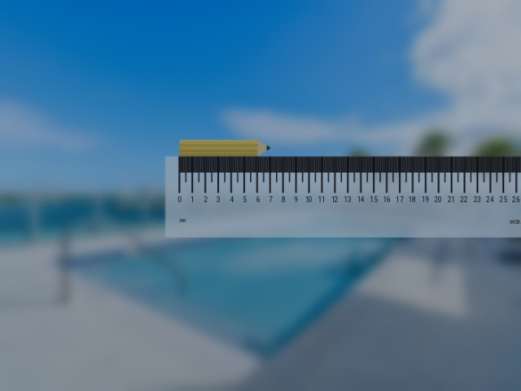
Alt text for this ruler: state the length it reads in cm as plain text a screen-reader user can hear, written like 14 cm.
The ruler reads 7 cm
